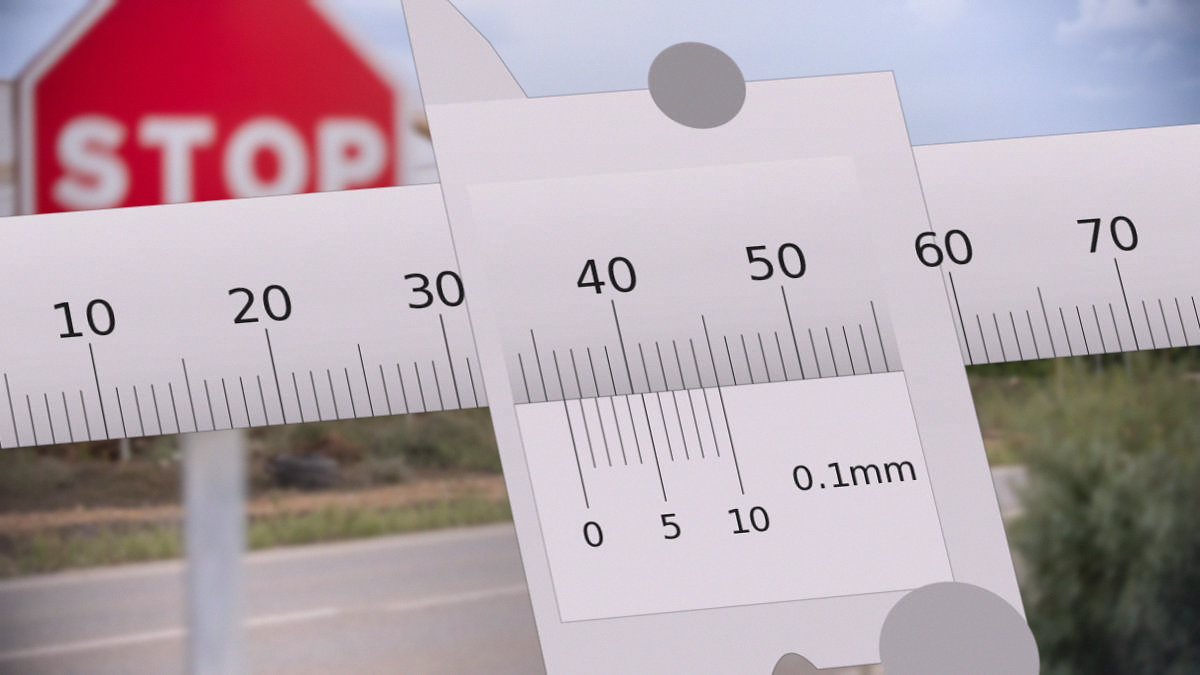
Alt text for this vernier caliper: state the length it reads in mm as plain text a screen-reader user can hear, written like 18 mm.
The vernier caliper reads 36.0 mm
